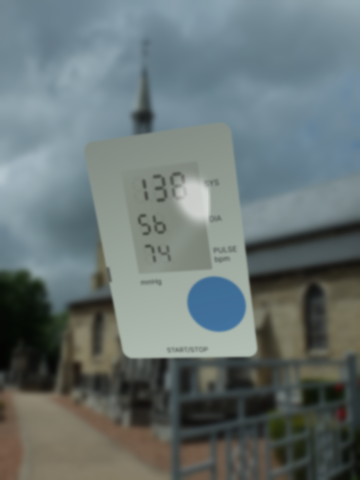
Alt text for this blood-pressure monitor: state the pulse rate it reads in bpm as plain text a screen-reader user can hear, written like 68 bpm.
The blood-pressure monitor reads 74 bpm
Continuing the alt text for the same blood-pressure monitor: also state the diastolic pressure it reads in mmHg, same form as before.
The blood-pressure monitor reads 56 mmHg
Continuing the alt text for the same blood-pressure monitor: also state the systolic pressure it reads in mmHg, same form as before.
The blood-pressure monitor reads 138 mmHg
